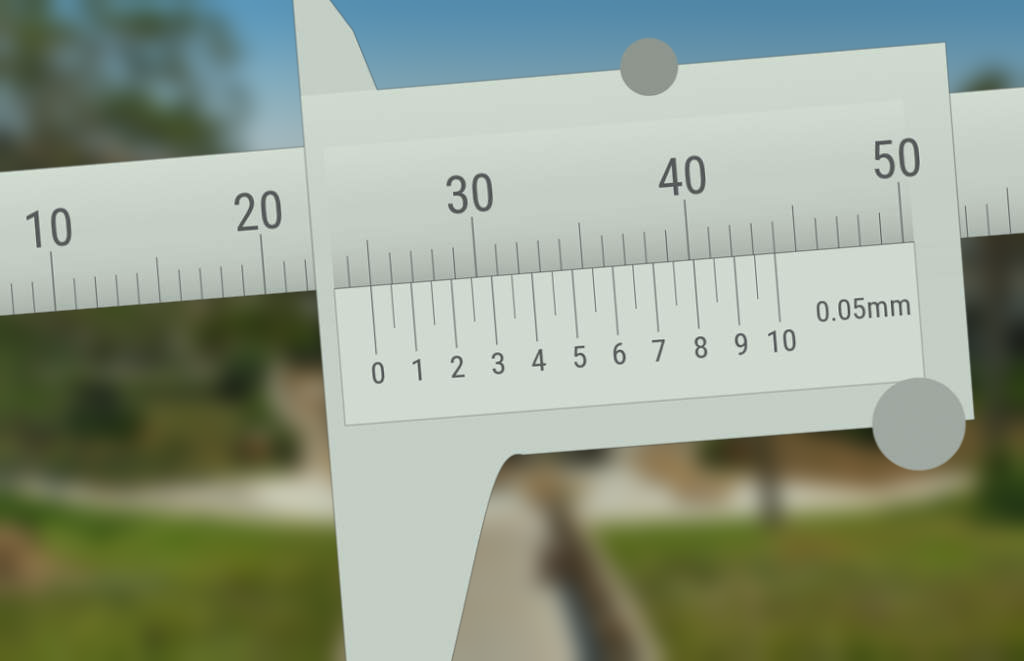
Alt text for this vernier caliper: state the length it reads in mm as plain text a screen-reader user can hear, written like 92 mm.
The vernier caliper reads 25.0 mm
